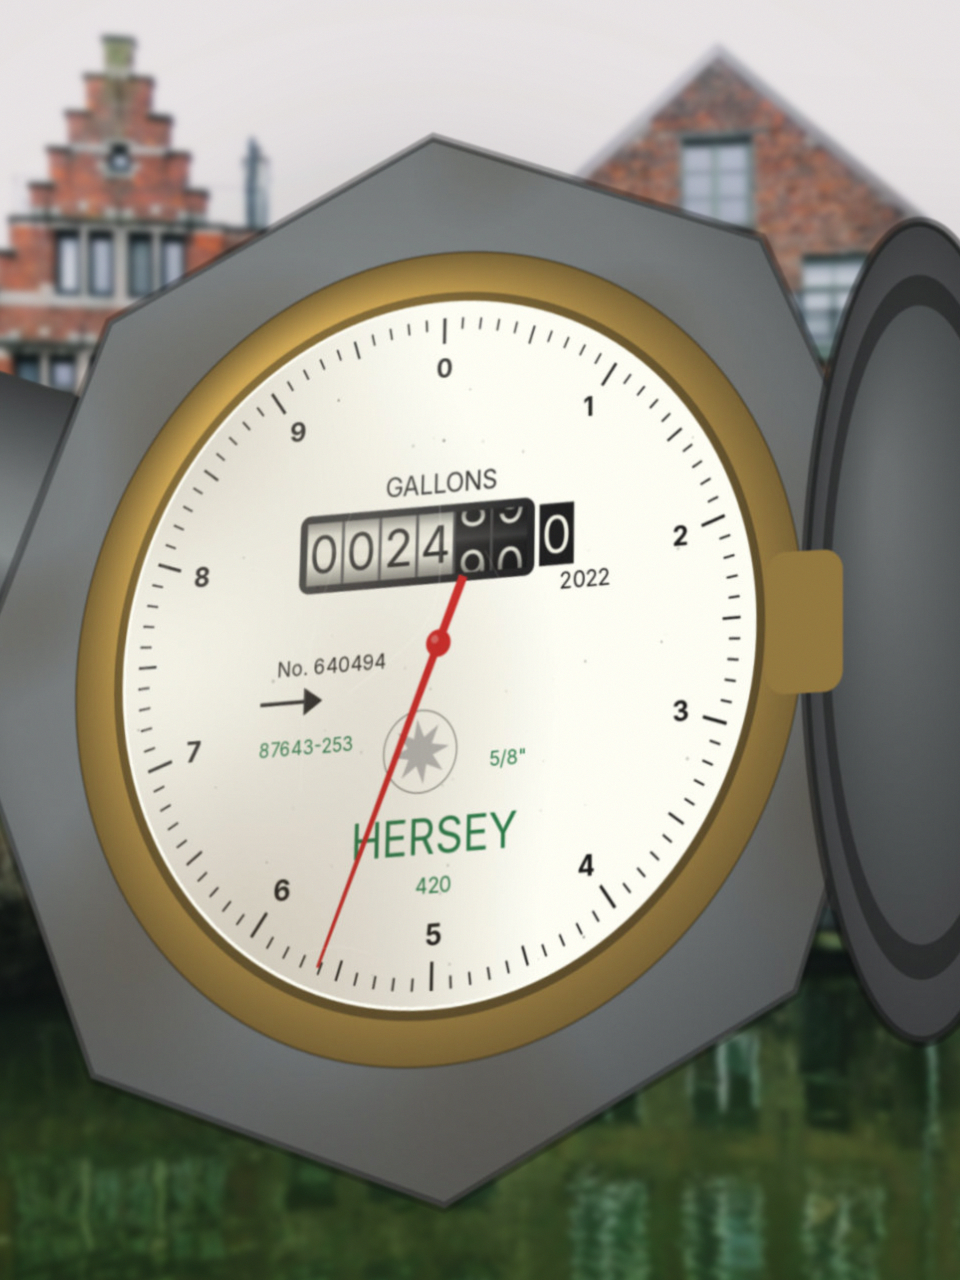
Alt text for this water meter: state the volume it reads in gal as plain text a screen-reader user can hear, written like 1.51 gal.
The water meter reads 24895.6 gal
